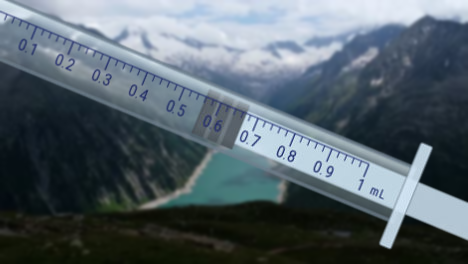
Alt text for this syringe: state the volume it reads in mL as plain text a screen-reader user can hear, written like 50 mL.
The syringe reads 0.56 mL
